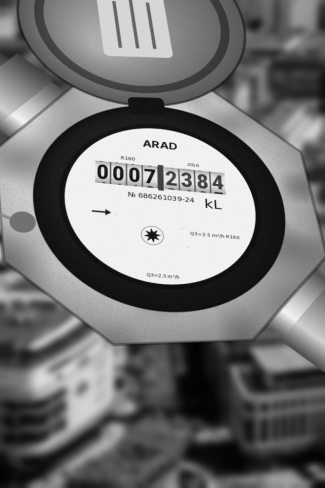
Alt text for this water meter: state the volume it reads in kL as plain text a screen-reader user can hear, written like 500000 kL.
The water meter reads 7.2384 kL
